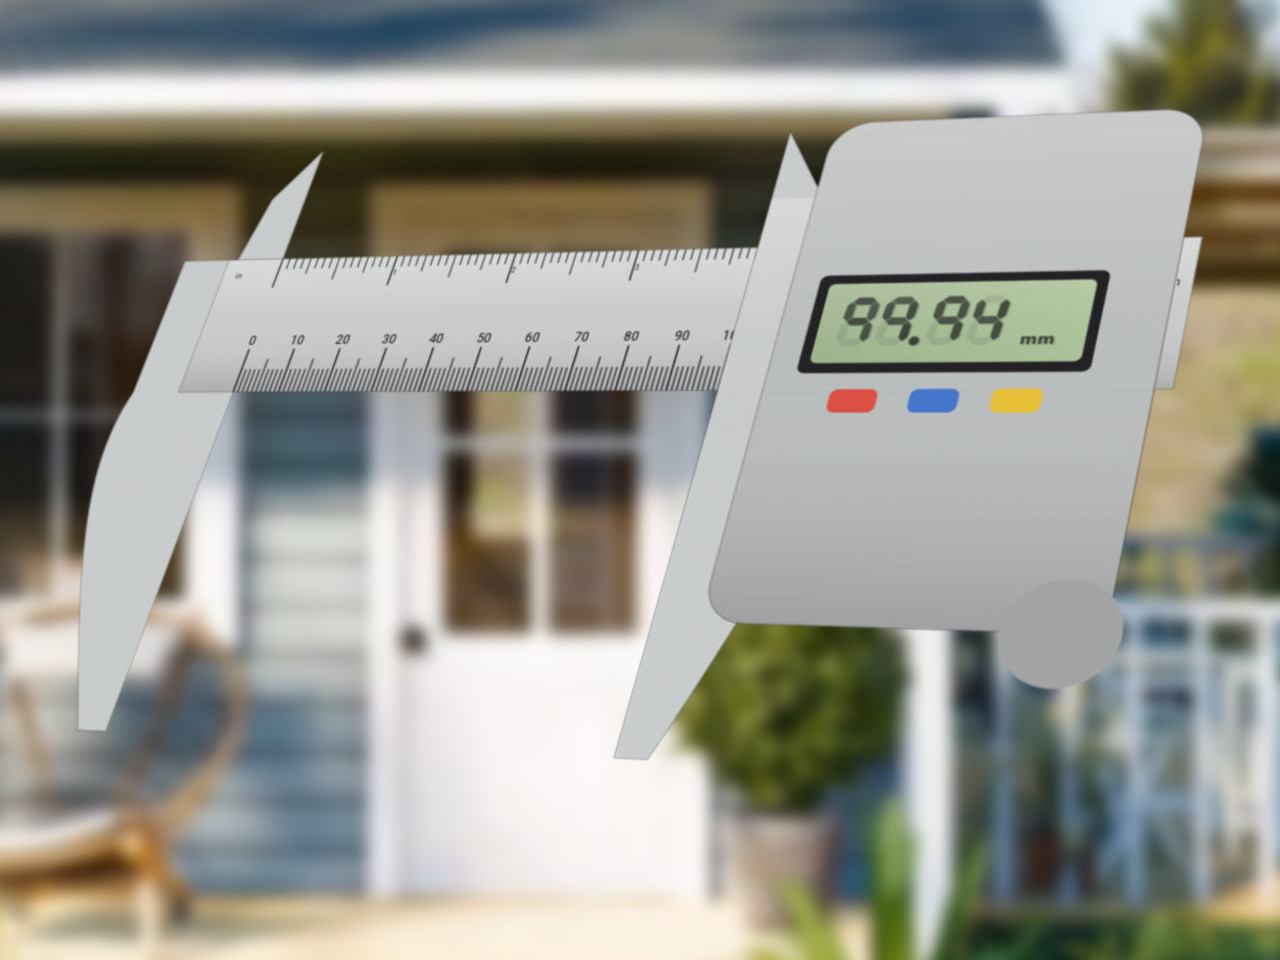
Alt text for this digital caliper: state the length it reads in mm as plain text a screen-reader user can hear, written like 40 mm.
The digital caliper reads 99.94 mm
